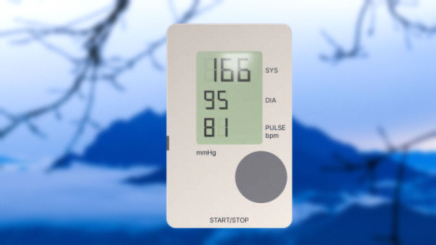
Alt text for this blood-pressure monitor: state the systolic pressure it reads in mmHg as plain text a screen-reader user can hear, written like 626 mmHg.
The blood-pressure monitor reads 166 mmHg
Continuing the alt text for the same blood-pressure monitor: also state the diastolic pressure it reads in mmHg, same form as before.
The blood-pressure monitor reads 95 mmHg
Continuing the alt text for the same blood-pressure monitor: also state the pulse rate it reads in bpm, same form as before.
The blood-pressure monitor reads 81 bpm
